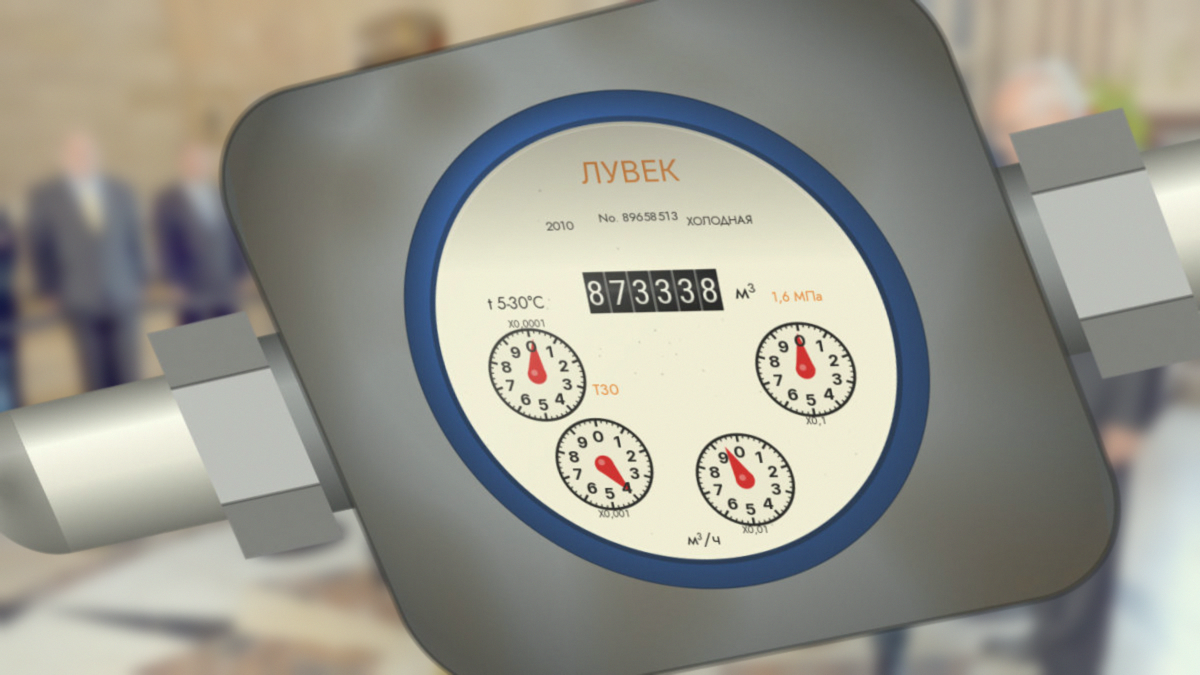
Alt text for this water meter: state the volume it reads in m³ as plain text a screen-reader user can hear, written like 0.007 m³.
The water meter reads 873337.9940 m³
